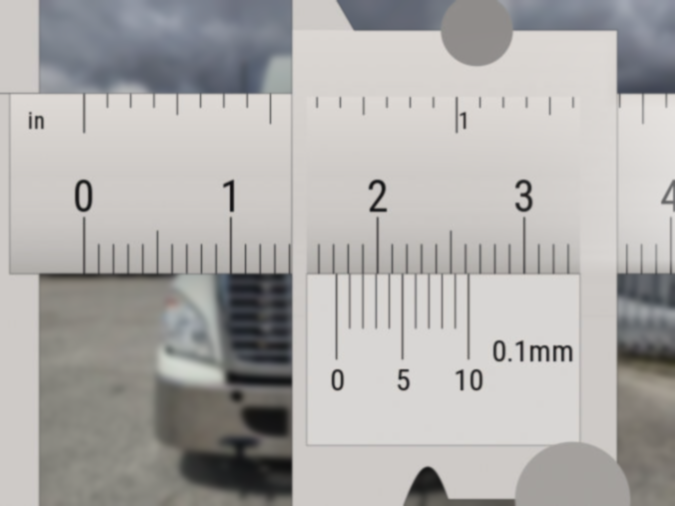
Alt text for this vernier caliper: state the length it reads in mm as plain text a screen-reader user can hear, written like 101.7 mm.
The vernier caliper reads 17.2 mm
